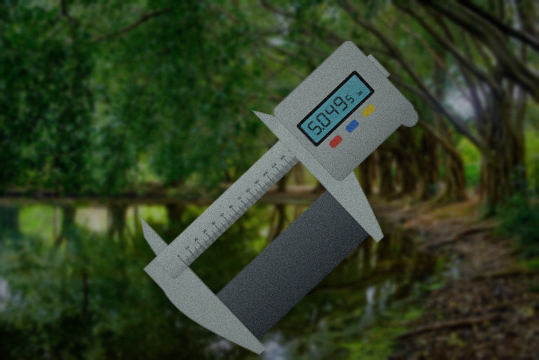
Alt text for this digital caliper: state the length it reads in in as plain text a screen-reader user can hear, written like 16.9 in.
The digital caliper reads 5.0495 in
